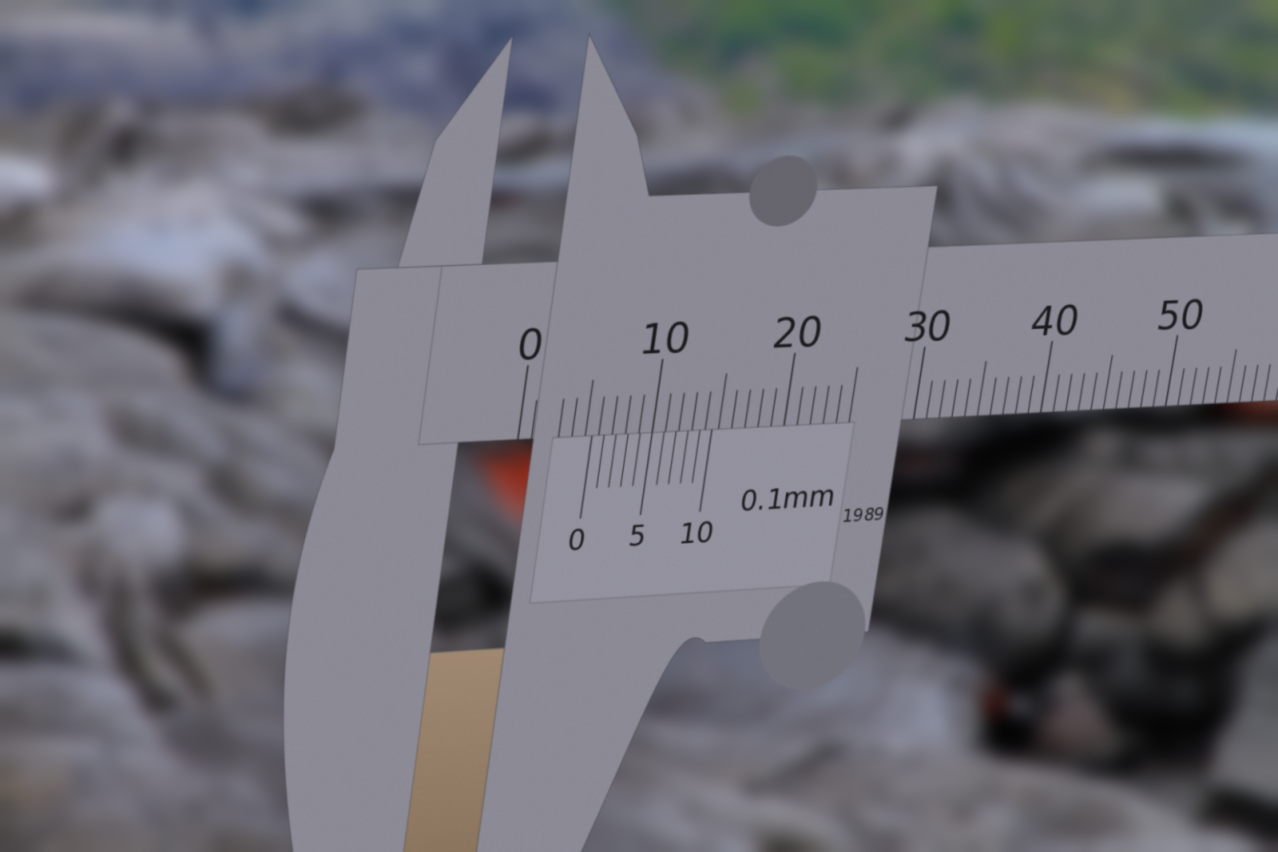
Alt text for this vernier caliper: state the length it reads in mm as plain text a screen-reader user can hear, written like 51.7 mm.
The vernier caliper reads 5.5 mm
